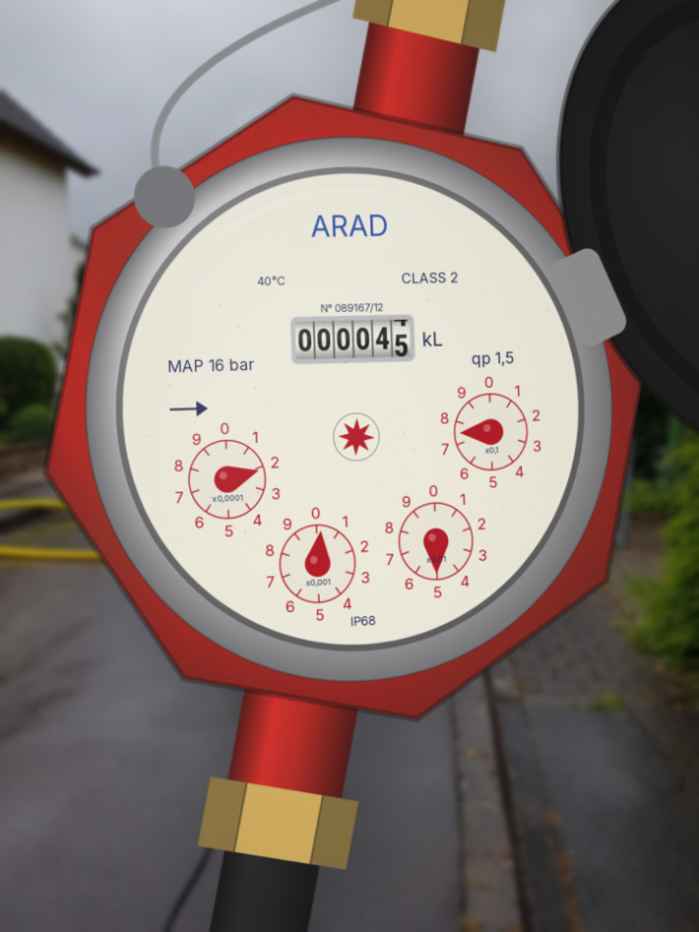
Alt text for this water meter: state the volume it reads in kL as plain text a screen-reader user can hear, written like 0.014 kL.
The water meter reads 44.7502 kL
